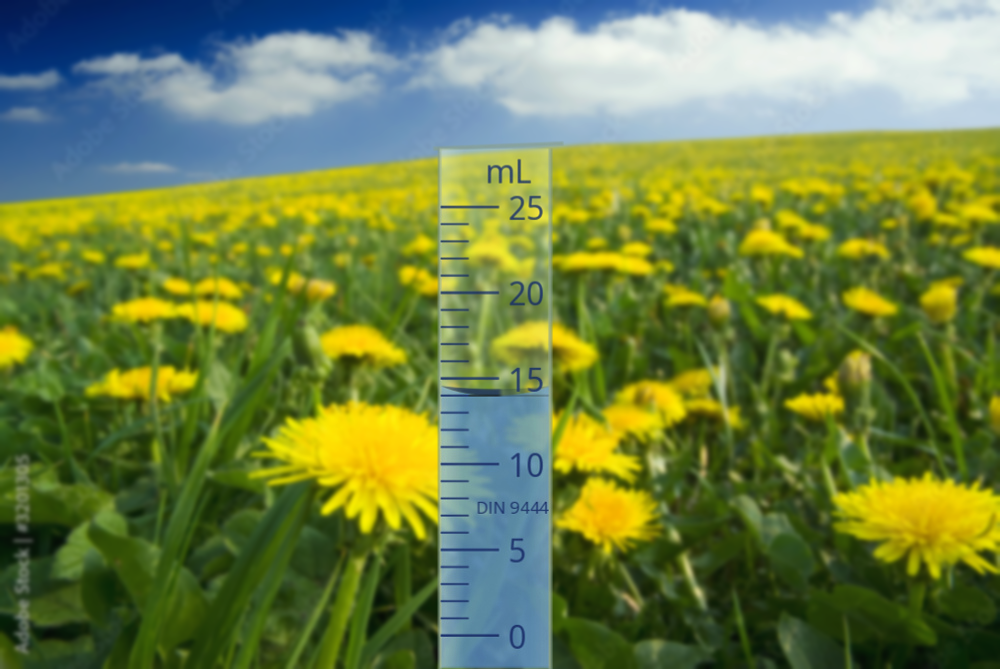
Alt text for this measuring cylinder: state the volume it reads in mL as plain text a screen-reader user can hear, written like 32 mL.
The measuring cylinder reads 14 mL
